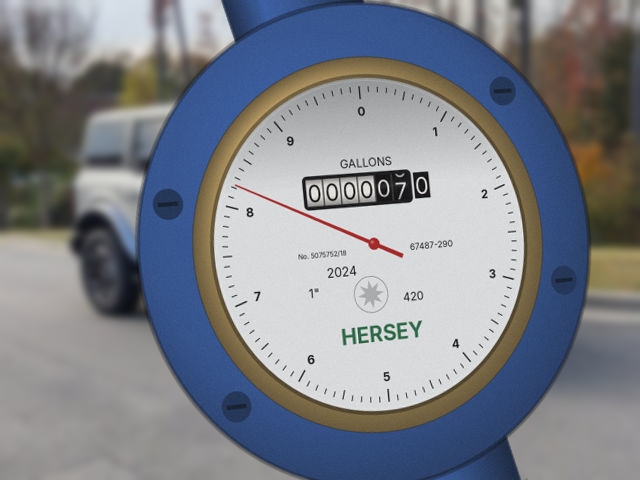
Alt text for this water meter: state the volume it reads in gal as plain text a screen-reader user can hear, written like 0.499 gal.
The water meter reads 68.2 gal
